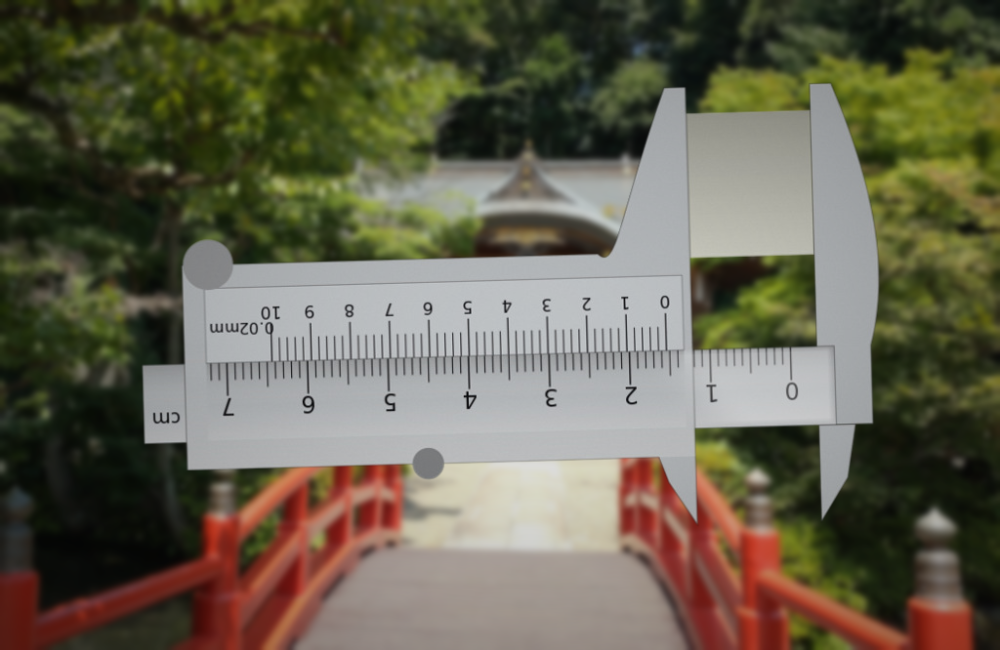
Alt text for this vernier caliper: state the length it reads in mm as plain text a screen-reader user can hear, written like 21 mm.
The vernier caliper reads 15.4 mm
